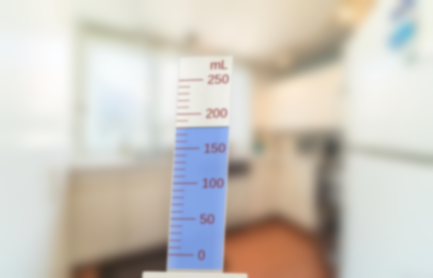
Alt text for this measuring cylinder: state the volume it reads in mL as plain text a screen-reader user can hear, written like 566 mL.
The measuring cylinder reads 180 mL
